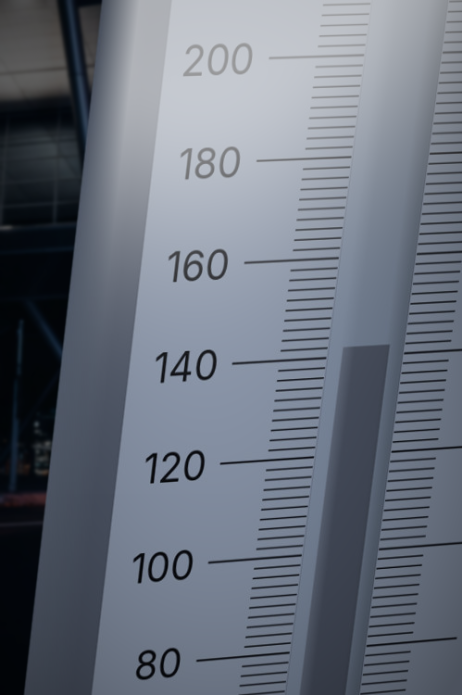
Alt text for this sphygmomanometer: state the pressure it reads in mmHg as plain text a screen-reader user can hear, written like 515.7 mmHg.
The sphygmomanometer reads 142 mmHg
